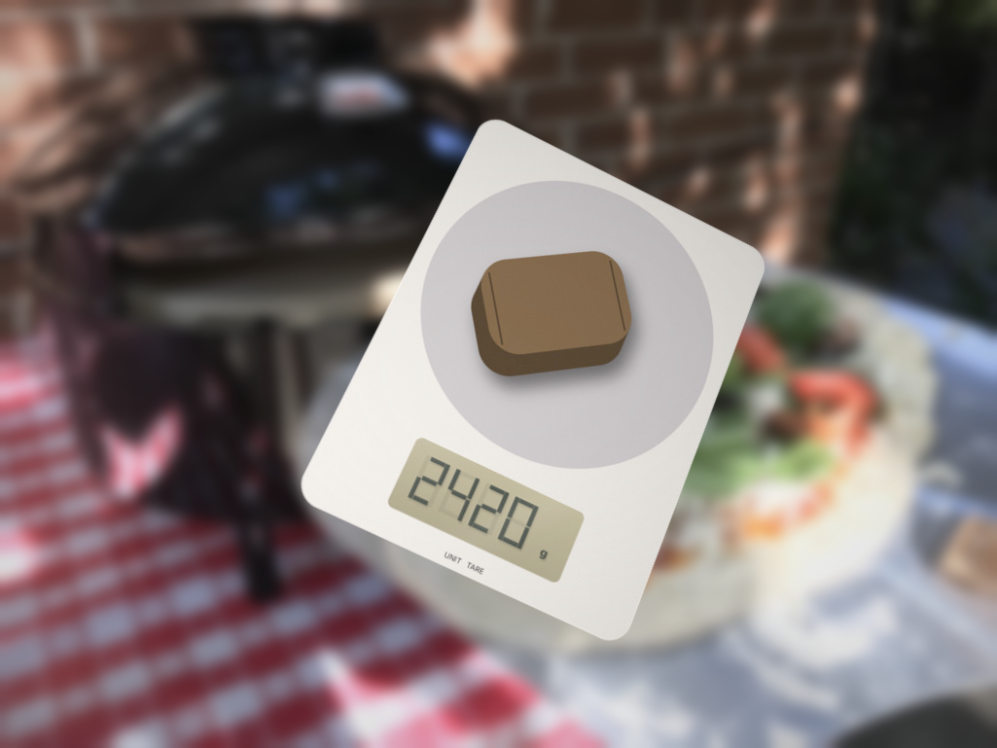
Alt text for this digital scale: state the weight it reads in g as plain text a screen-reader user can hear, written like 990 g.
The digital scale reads 2420 g
